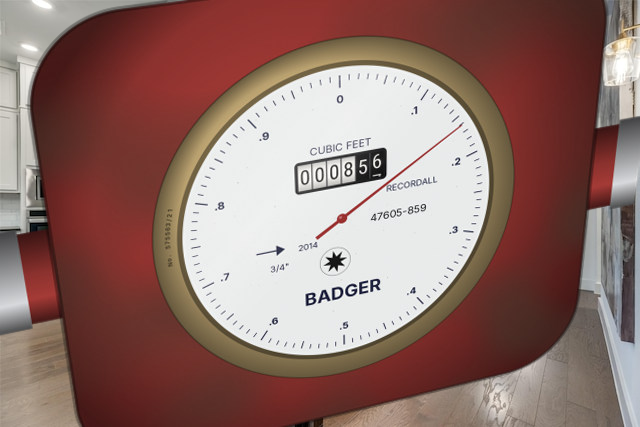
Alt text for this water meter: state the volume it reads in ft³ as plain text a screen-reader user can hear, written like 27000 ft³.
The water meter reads 856.16 ft³
